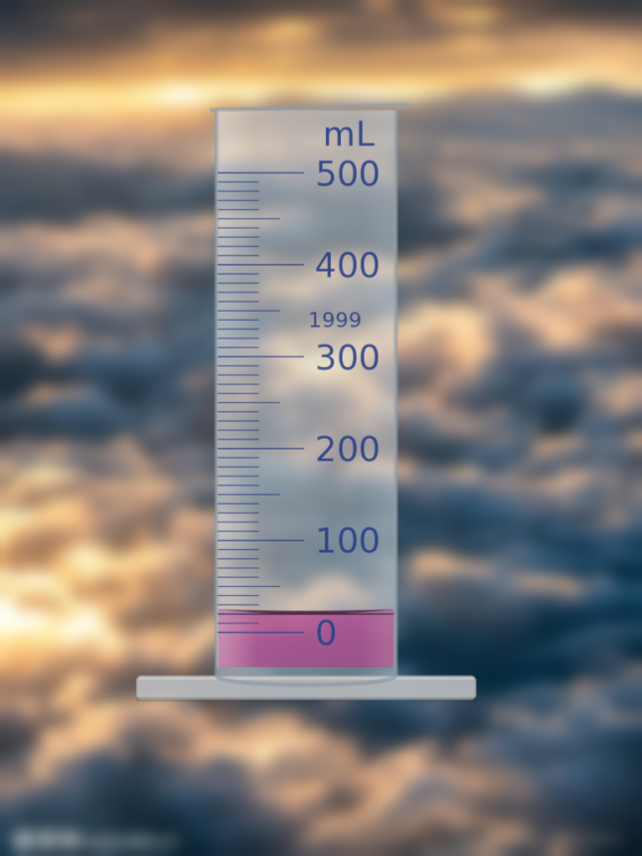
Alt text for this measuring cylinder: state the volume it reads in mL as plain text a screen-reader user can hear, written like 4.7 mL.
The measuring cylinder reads 20 mL
